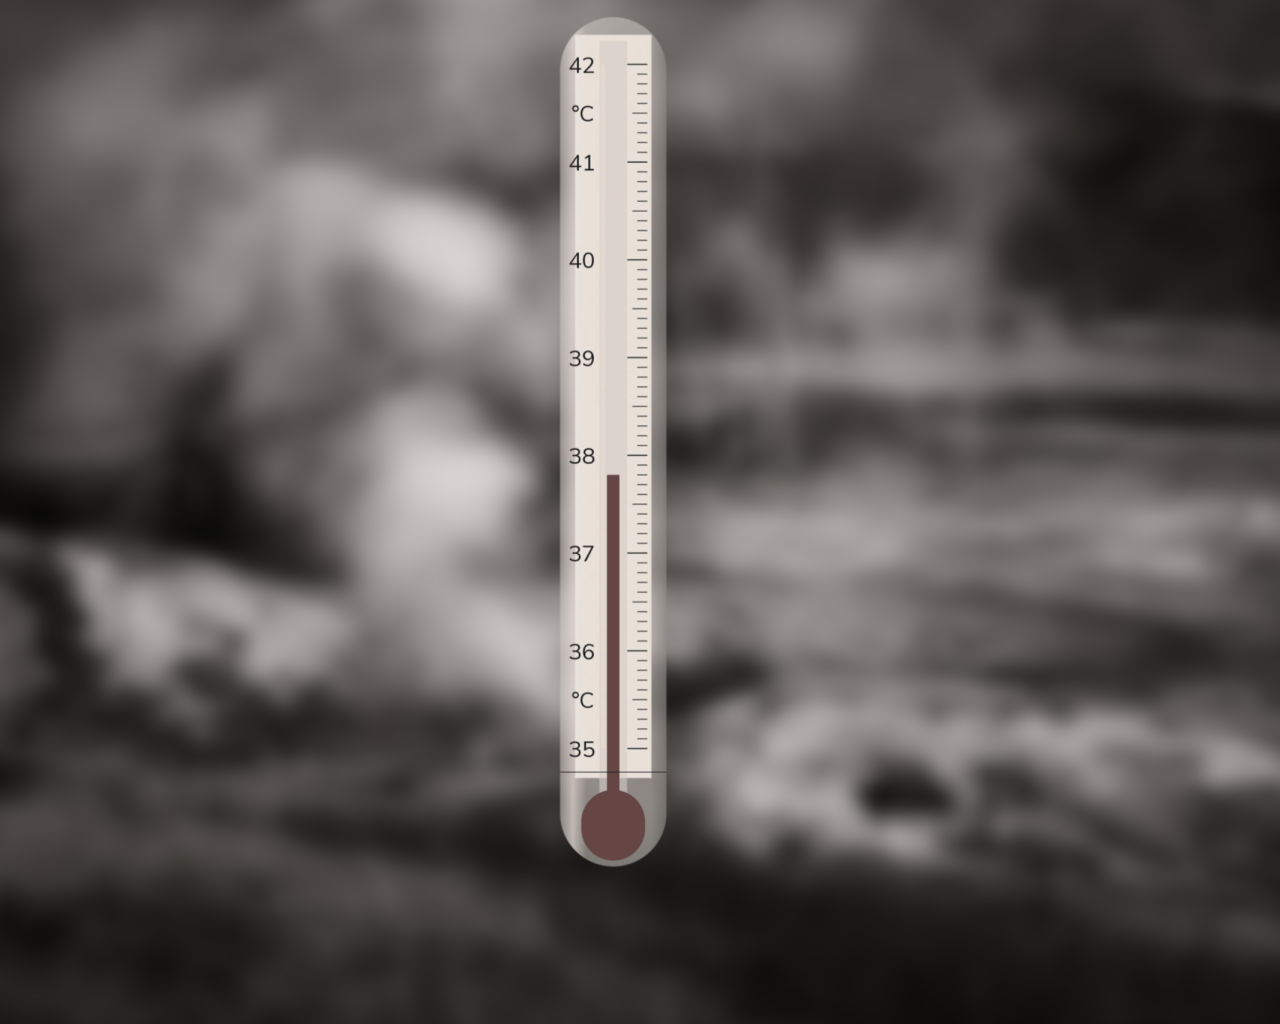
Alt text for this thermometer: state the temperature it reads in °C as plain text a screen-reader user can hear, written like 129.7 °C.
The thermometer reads 37.8 °C
